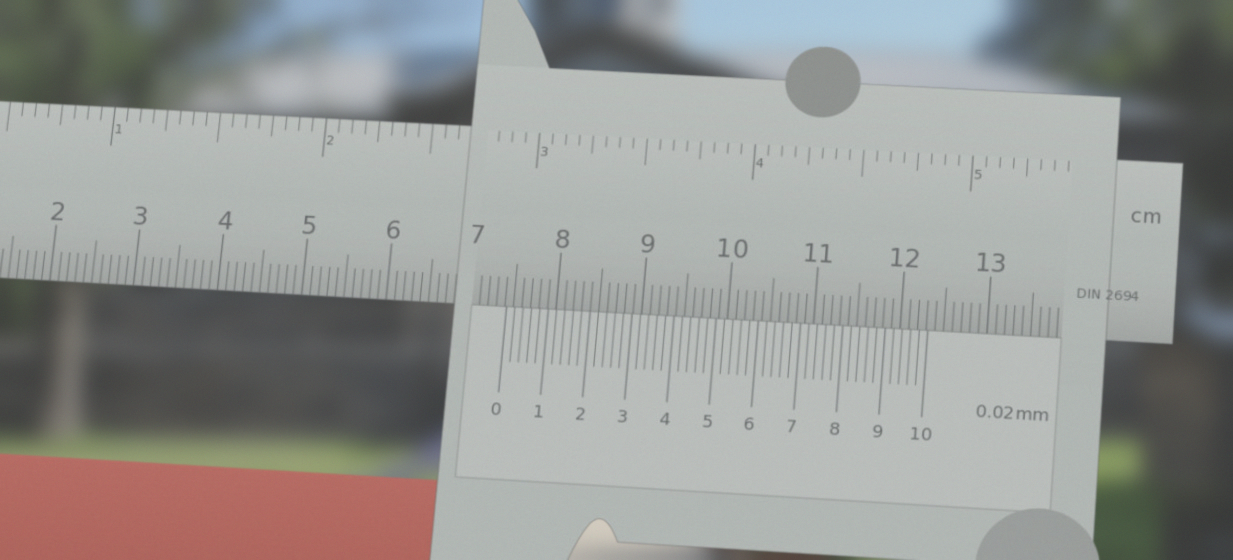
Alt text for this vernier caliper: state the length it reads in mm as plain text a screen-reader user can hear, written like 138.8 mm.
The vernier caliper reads 74.2 mm
